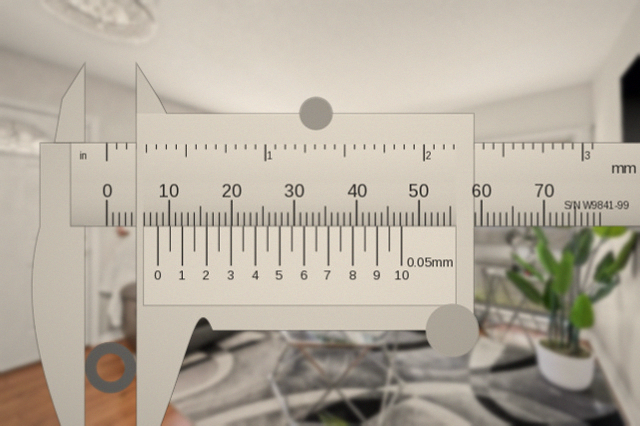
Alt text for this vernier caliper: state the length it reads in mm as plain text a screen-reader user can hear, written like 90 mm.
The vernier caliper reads 8.2 mm
